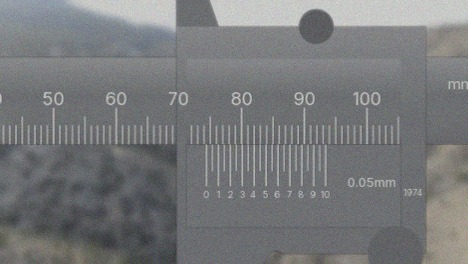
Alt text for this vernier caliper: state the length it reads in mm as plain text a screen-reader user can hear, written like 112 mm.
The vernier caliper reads 74.4 mm
